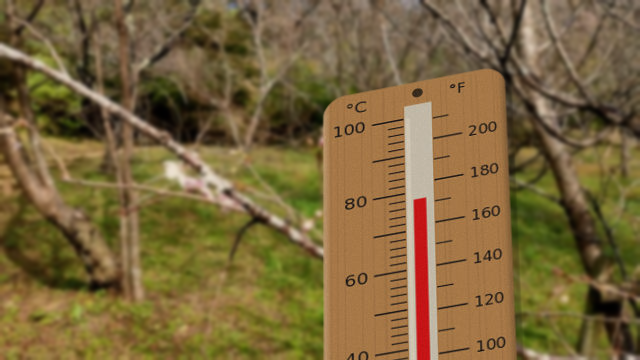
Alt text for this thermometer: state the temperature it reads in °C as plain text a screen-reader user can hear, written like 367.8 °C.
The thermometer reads 78 °C
